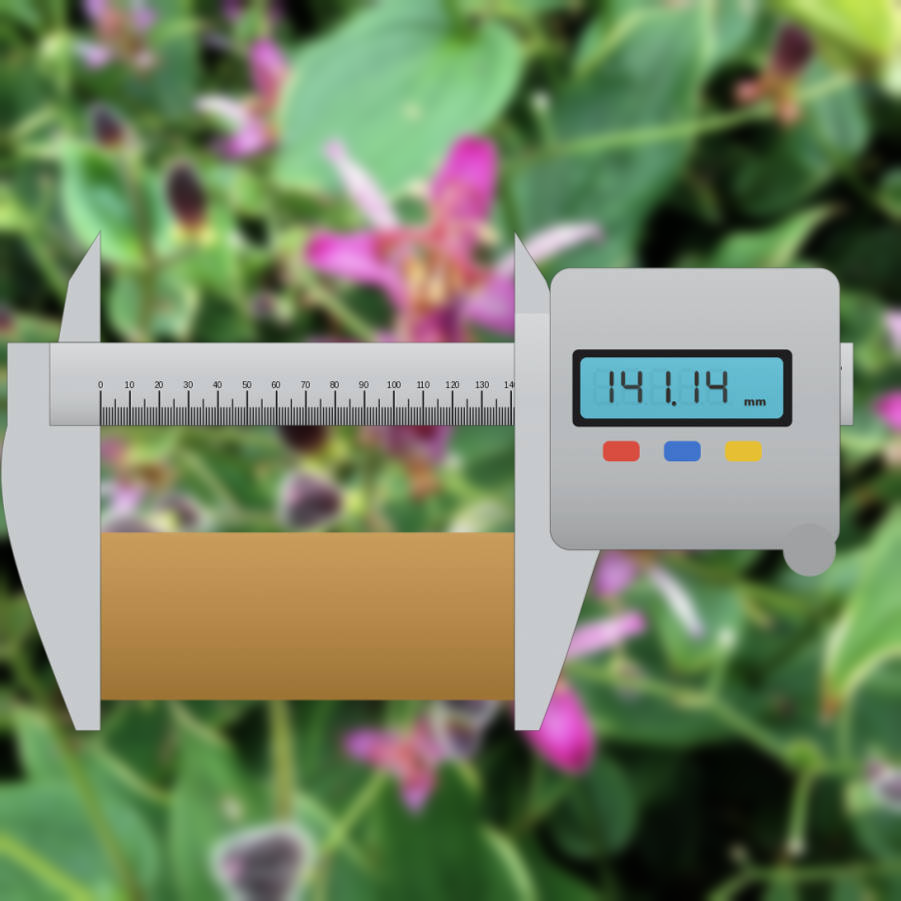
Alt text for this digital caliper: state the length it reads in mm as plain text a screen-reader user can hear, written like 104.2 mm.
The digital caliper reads 141.14 mm
